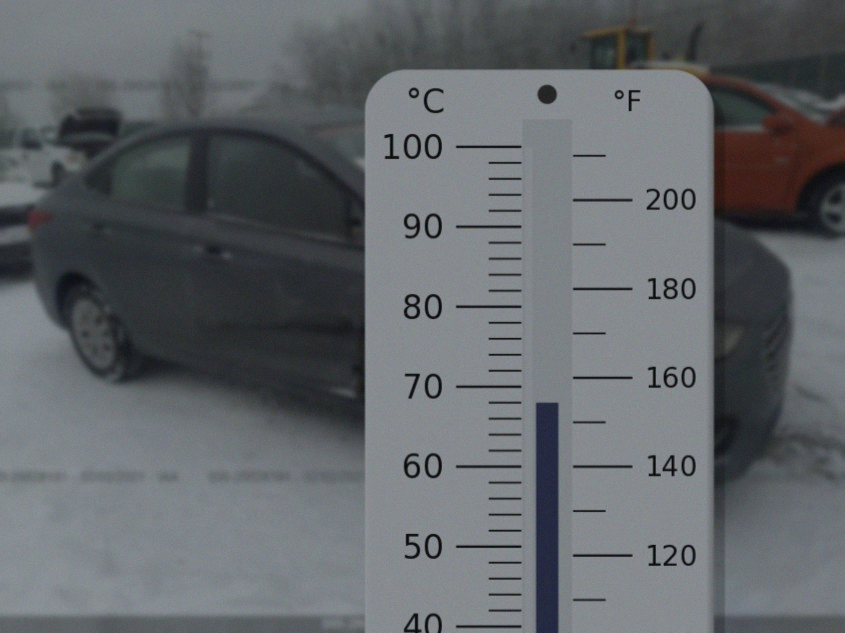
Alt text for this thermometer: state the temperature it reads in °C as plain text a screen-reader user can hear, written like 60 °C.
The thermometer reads 68 °C
